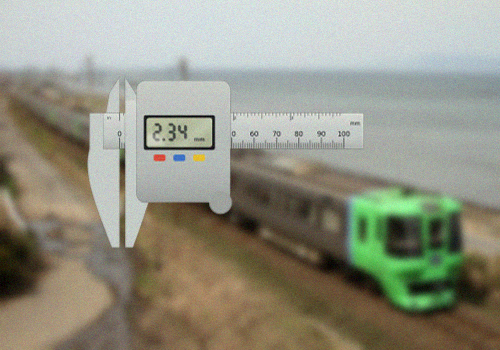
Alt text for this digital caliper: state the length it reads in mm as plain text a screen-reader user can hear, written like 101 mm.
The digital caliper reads 2.34 mm
